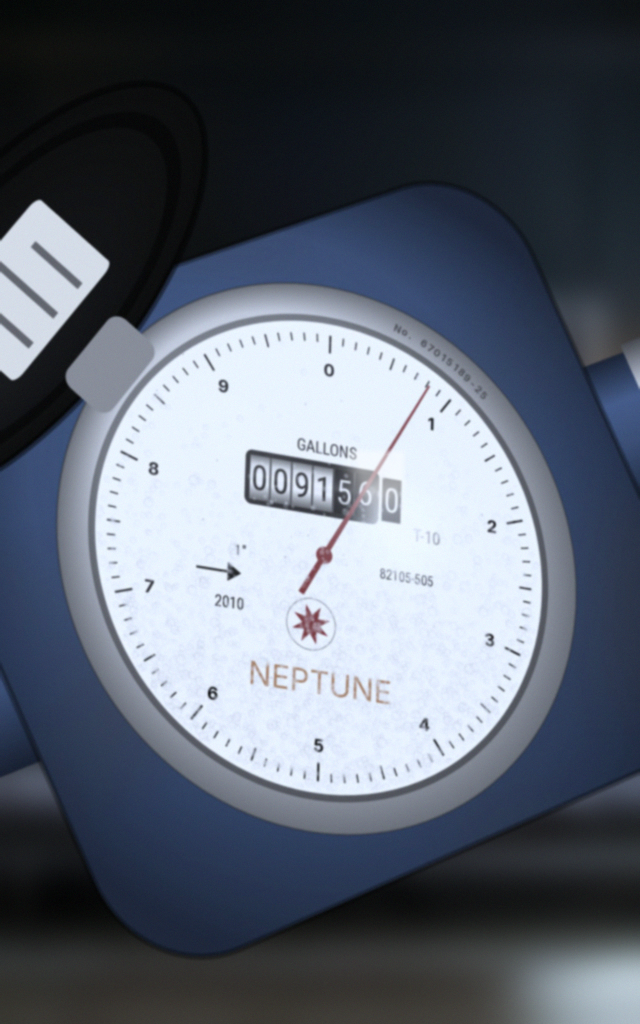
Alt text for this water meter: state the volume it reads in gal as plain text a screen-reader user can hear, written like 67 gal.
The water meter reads 91560.8 gal
